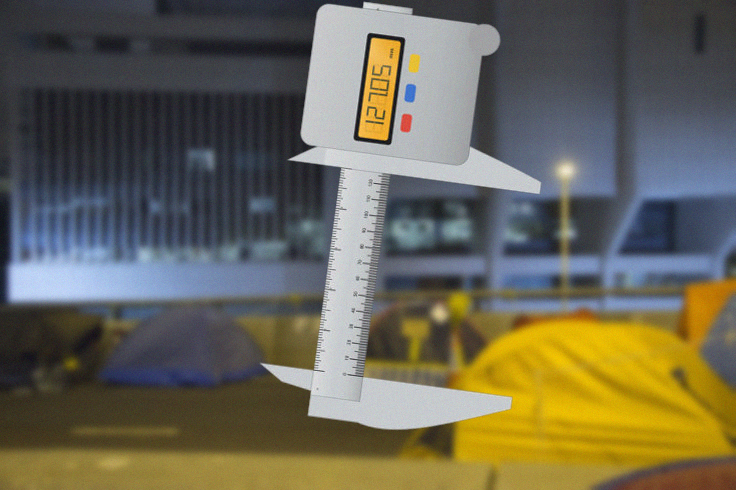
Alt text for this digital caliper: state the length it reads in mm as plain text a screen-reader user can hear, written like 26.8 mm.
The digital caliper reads 127.05 mm
